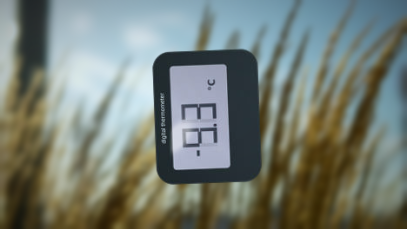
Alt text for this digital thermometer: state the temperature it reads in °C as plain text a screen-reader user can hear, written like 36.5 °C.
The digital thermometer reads -9.3 °C
